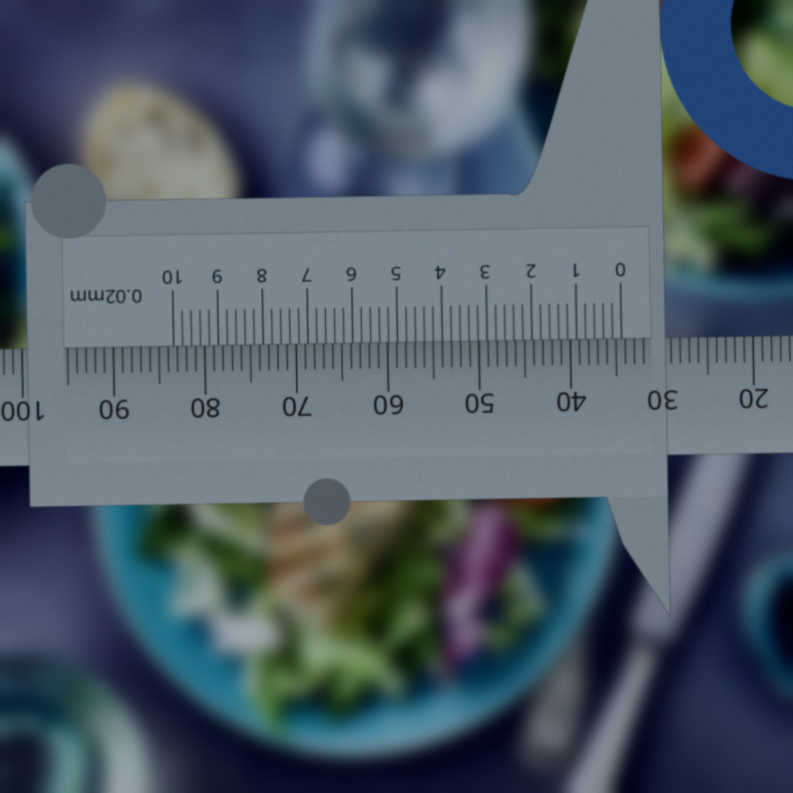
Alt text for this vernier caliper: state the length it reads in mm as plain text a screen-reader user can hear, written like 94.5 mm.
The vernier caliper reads 34.4 mm
